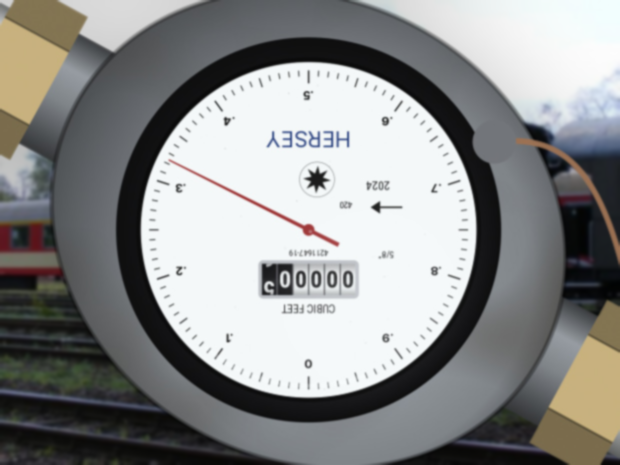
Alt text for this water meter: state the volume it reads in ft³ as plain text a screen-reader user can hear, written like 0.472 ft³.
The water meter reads 5.32 ft³
